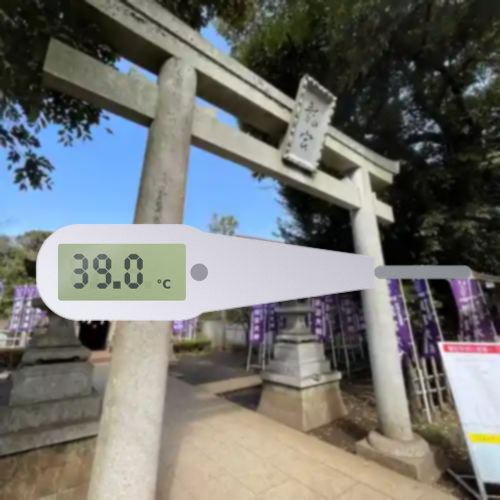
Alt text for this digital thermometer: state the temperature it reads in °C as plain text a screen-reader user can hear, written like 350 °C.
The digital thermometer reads 39.0 °C
